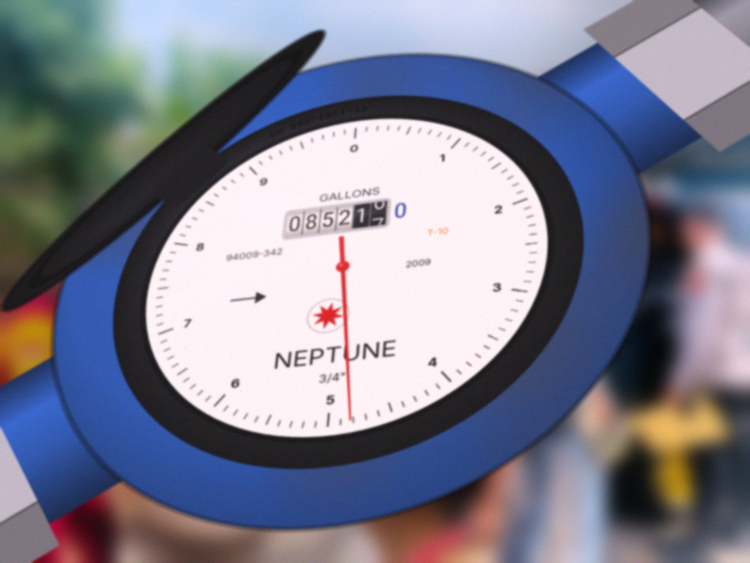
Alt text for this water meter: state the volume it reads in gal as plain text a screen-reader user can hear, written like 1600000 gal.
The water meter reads 852164.8 gal
